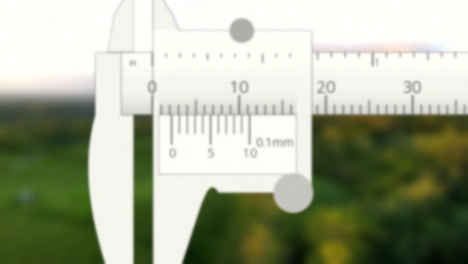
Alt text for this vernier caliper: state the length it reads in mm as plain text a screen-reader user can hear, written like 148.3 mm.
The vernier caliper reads 2.2 mm
